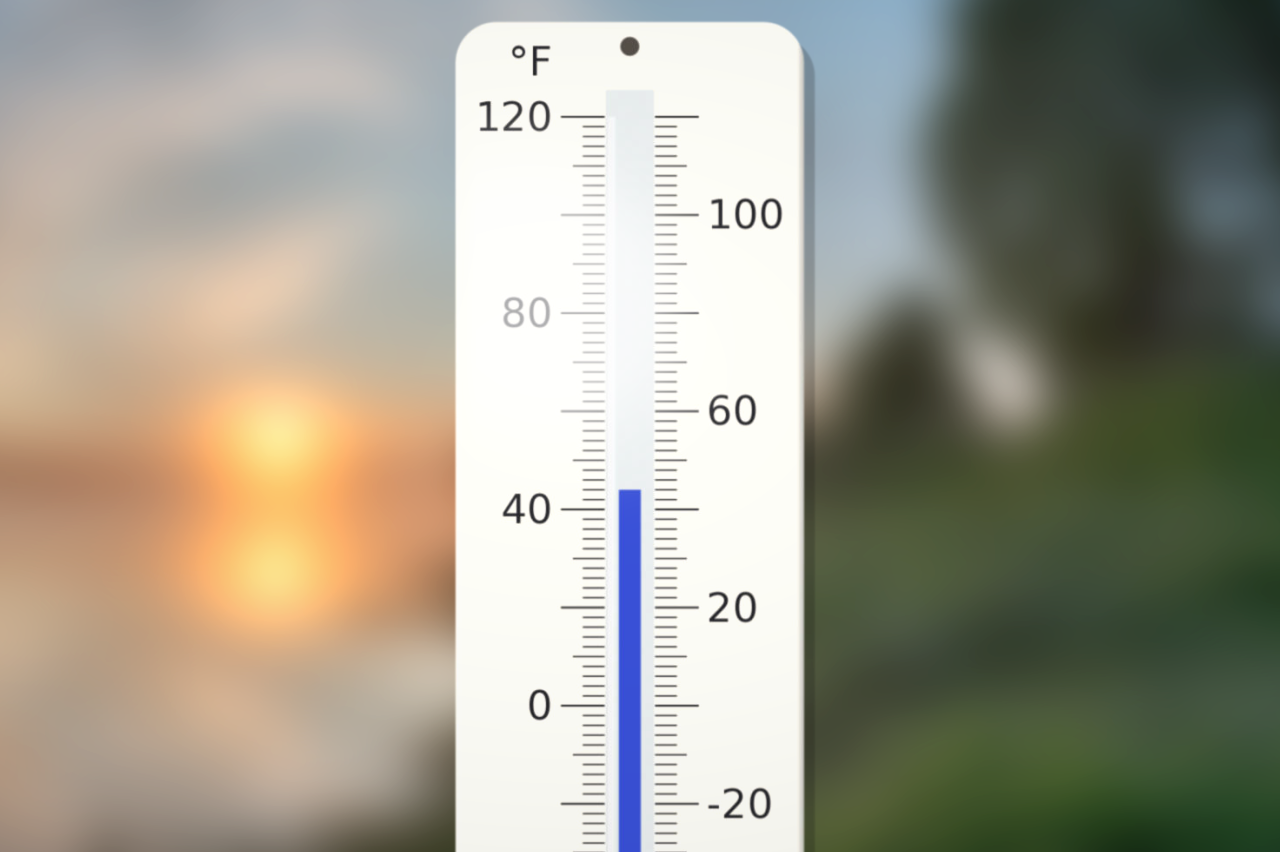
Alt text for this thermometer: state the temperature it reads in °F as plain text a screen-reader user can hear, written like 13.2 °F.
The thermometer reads 44 °F
